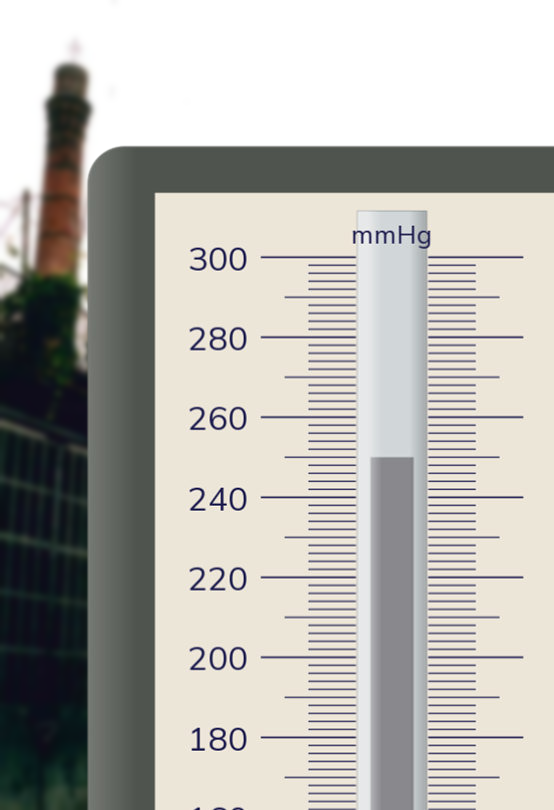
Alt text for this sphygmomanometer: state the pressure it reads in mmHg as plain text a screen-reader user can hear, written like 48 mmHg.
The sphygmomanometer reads 250 mmHg
